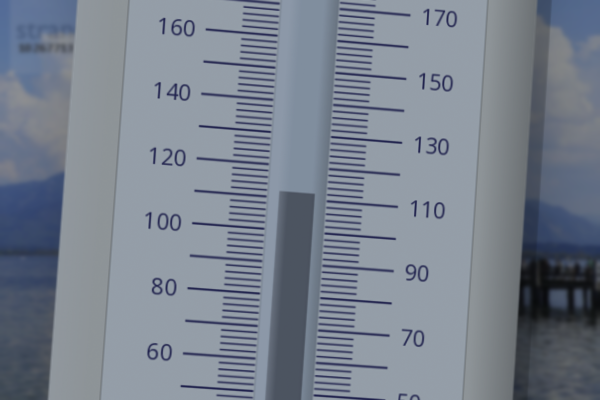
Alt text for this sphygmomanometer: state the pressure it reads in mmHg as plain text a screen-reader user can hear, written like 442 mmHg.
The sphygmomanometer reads 112 mmHg
